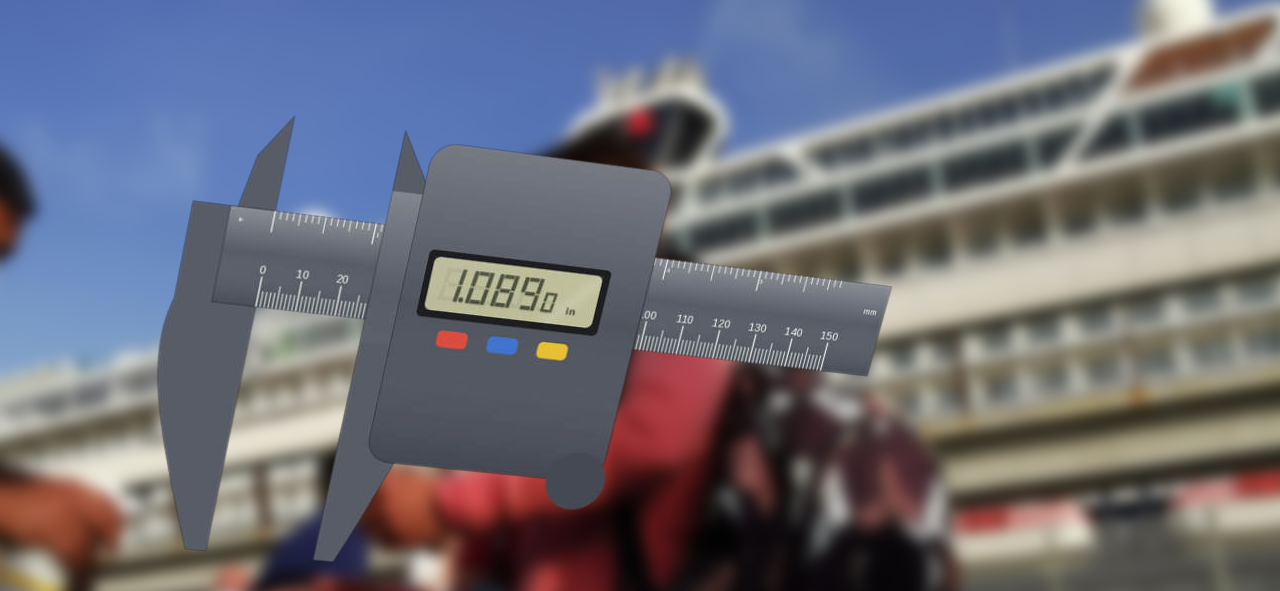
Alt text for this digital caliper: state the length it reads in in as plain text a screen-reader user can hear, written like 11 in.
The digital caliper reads 1.0890 in
